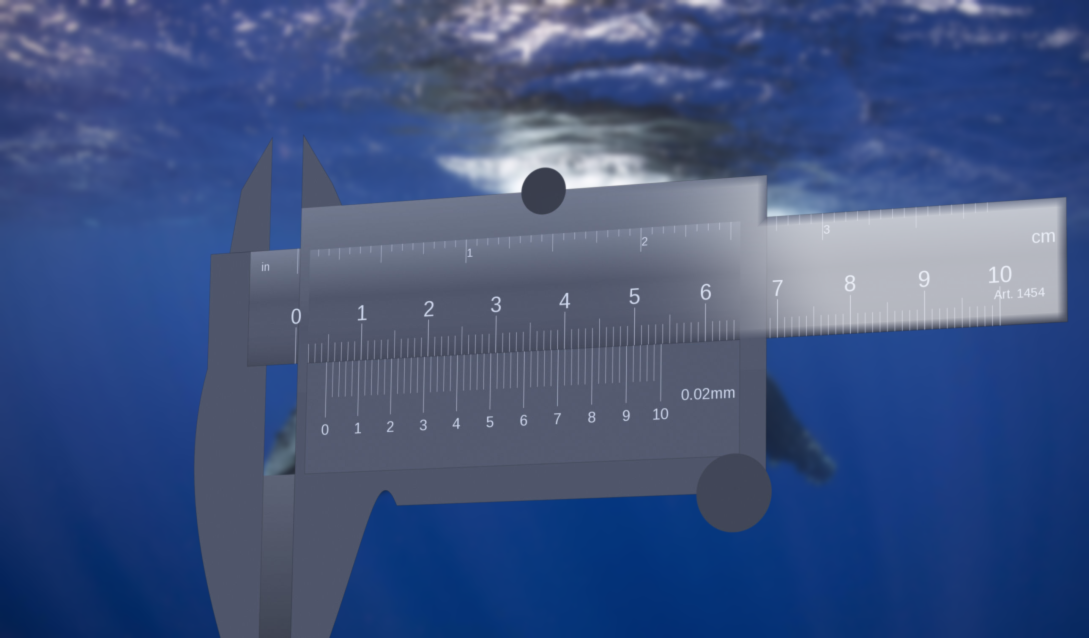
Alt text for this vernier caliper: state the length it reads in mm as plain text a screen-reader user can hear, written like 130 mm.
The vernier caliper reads 4.8 mm
